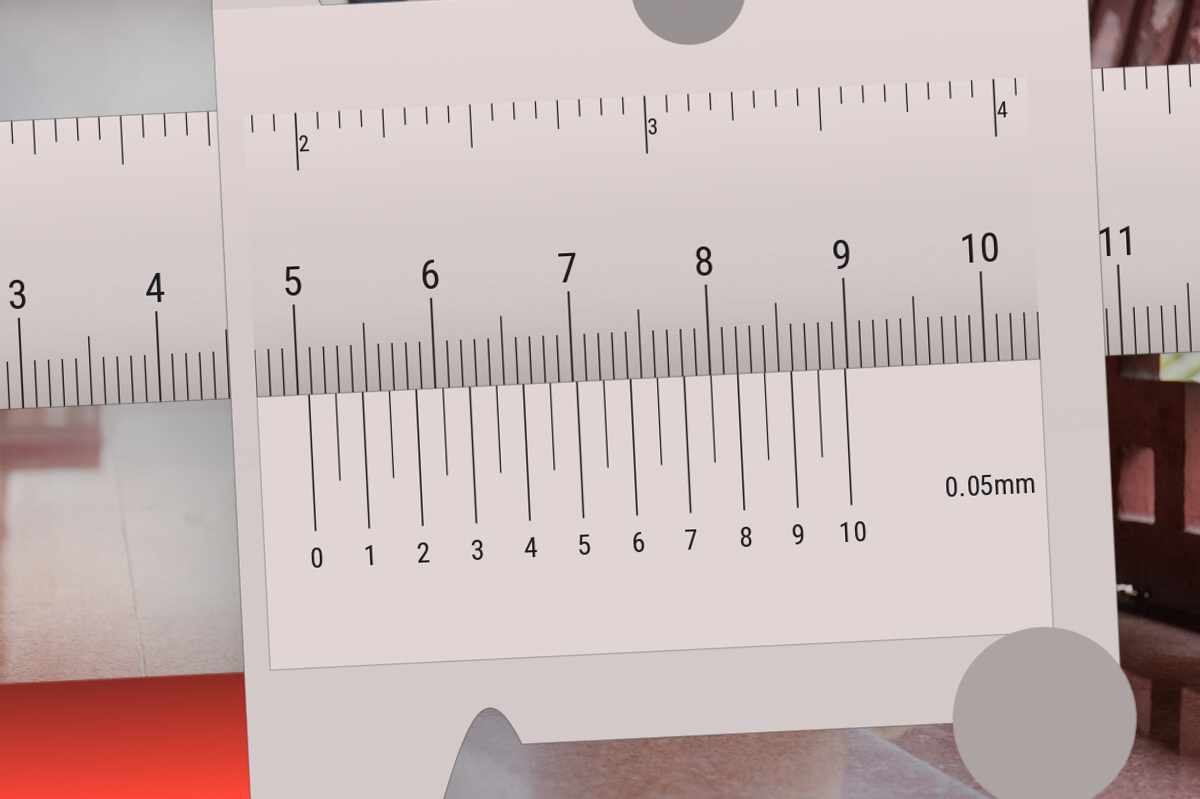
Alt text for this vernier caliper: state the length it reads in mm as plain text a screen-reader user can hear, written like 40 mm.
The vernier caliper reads 50.8 mm
